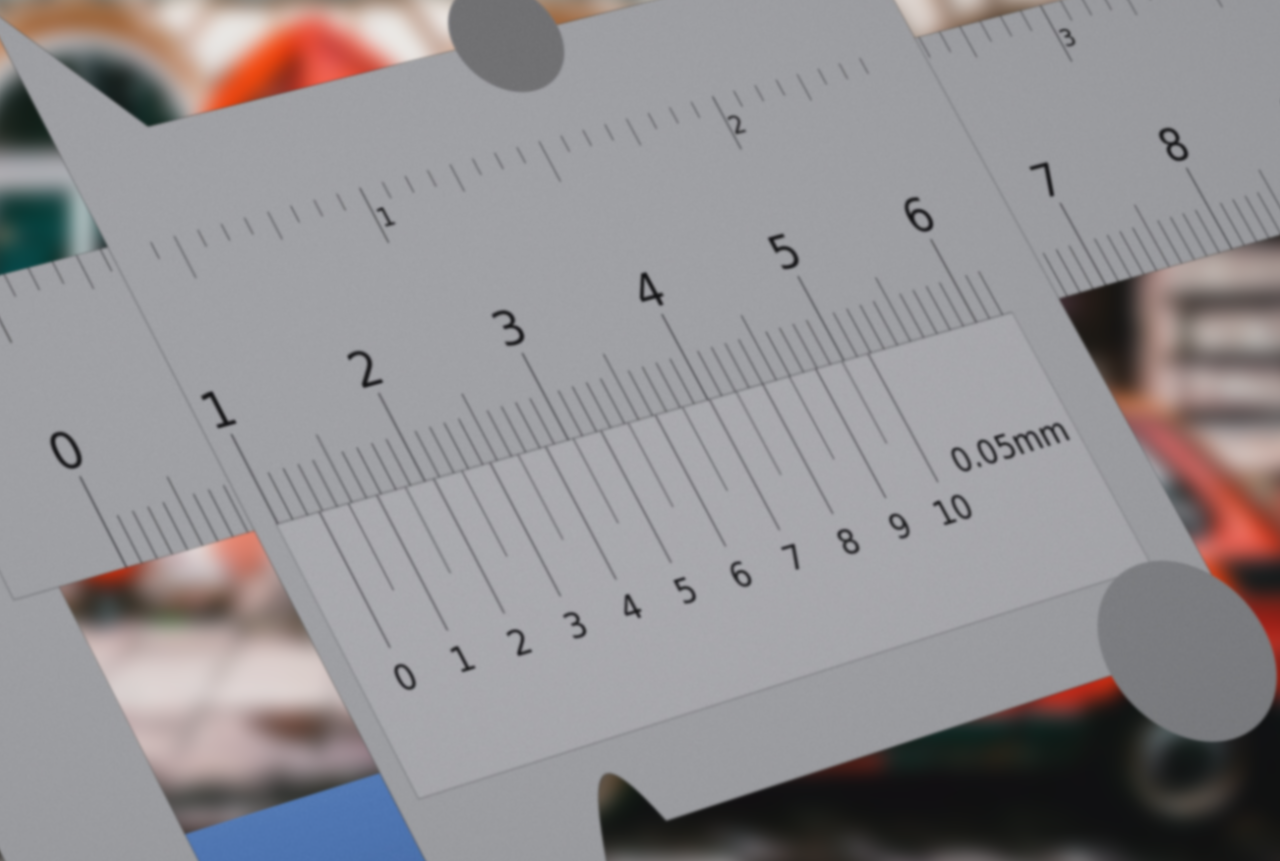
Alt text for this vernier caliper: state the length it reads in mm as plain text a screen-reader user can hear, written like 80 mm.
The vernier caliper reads 12.8 mm
